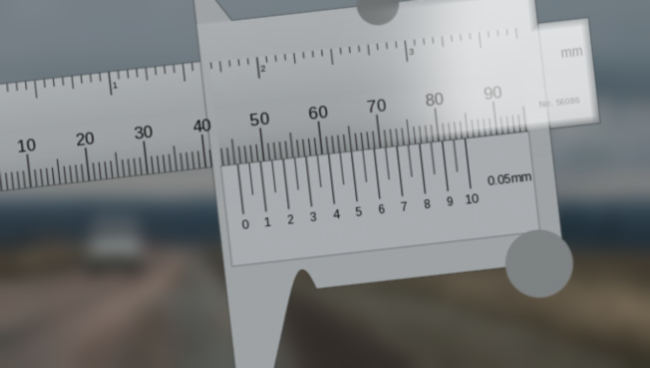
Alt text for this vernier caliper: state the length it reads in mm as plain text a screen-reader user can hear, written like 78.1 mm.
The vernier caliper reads 45.5 mm
